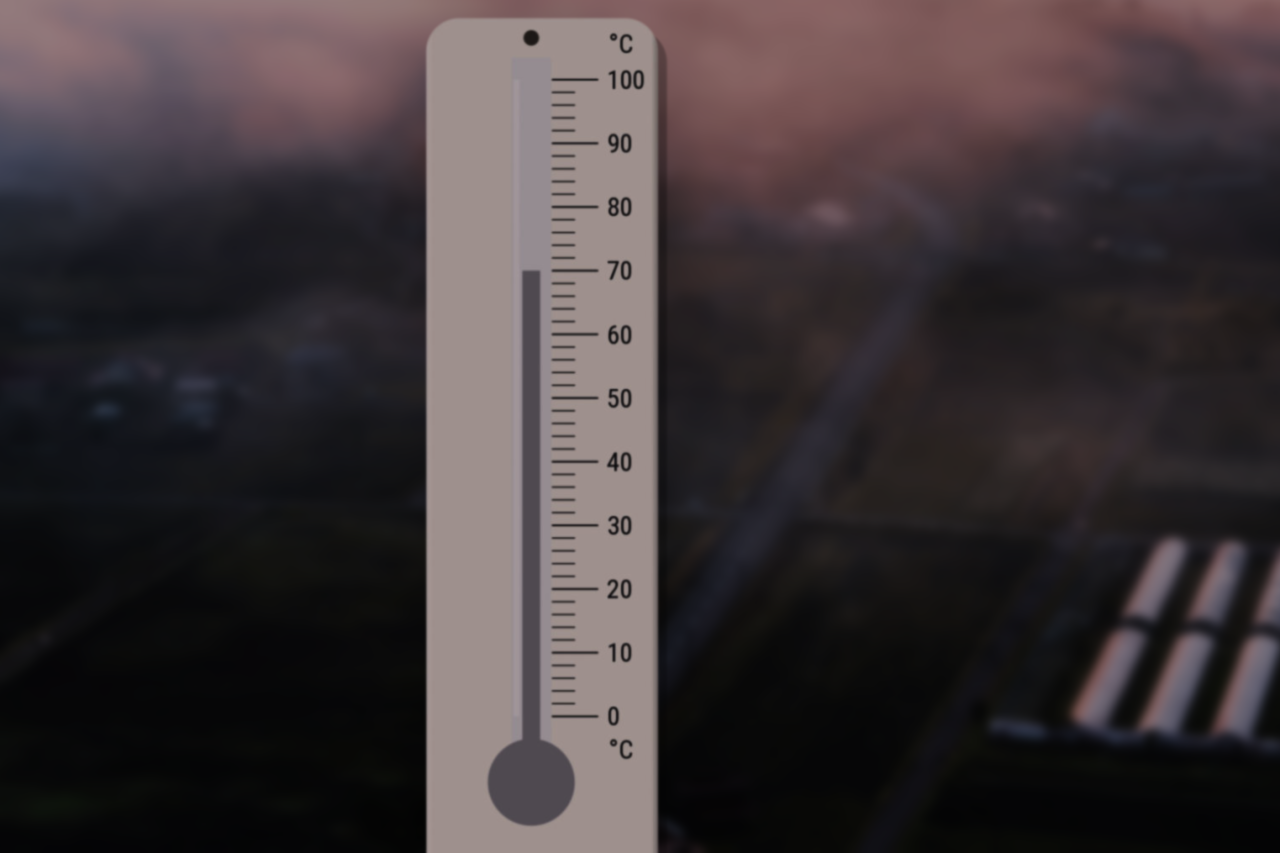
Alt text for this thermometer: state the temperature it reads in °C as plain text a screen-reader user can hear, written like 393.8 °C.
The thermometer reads 70 °C
